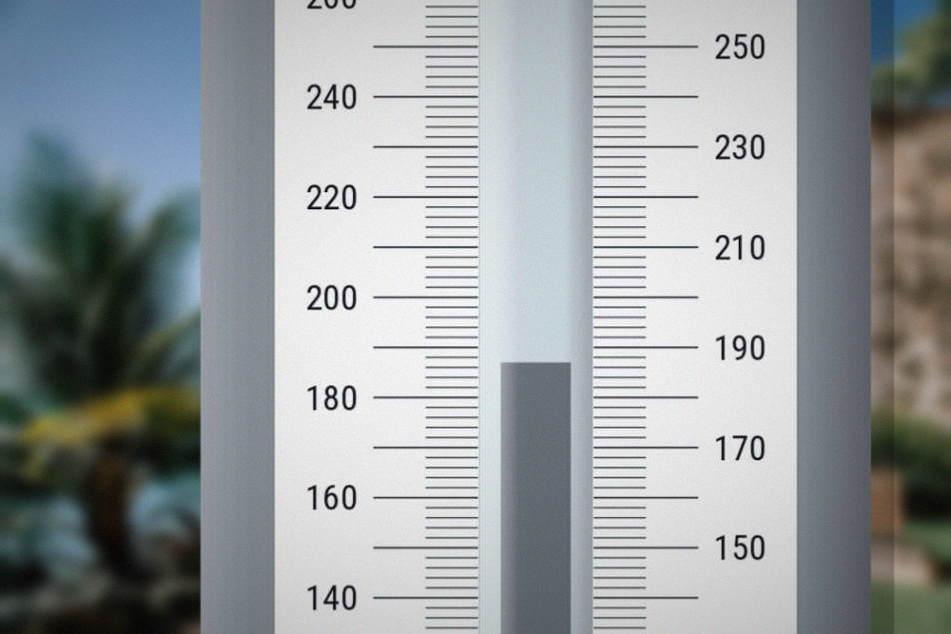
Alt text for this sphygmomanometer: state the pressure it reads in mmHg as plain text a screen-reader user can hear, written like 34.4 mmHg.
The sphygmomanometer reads 187 mmHg
